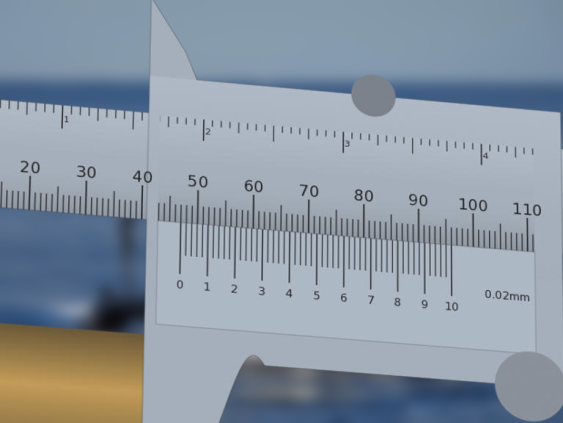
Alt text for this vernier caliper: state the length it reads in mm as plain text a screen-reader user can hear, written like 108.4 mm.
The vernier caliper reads 47.0 mm
